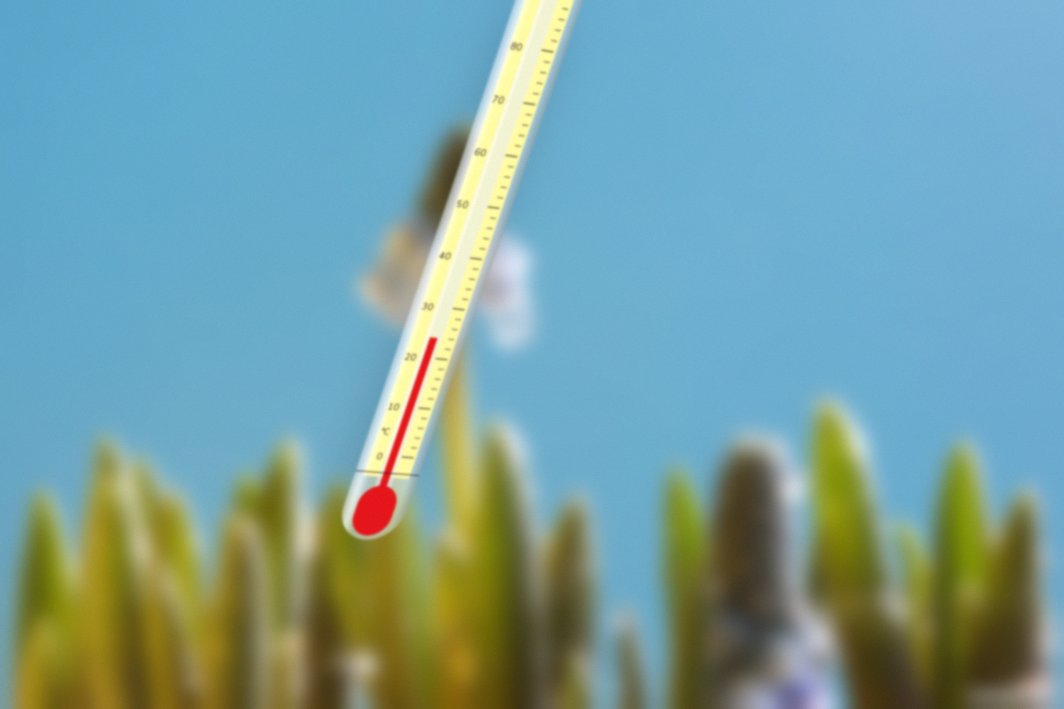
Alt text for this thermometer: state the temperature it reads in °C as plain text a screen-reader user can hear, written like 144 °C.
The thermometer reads 24 °C
